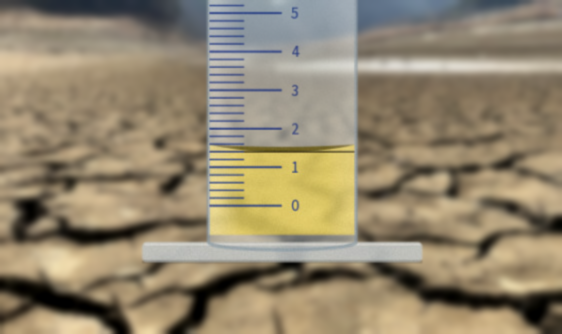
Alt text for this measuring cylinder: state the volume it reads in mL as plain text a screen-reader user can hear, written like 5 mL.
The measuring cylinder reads 1.4 mL
